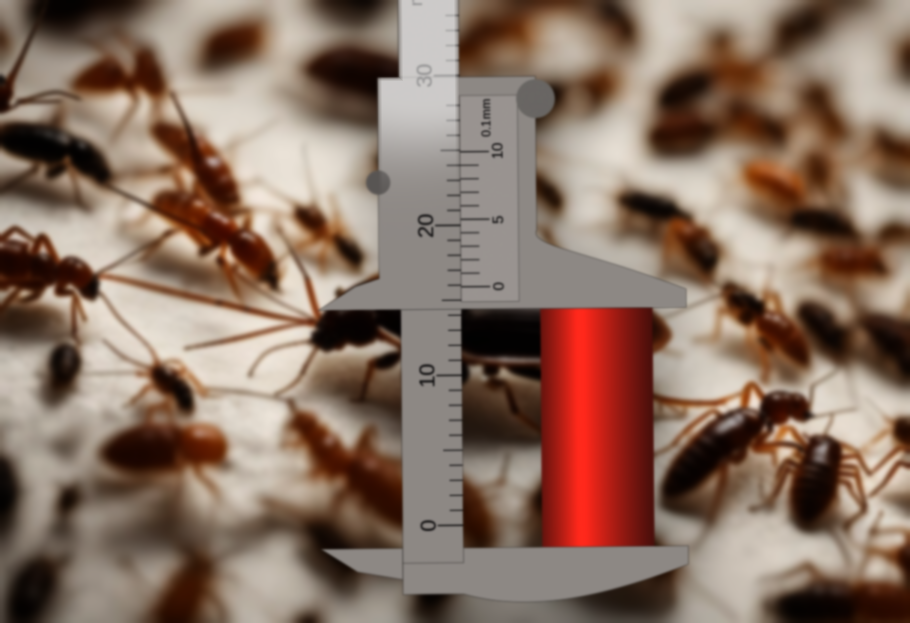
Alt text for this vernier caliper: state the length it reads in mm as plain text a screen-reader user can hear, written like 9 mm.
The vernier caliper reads 15.9 mm
